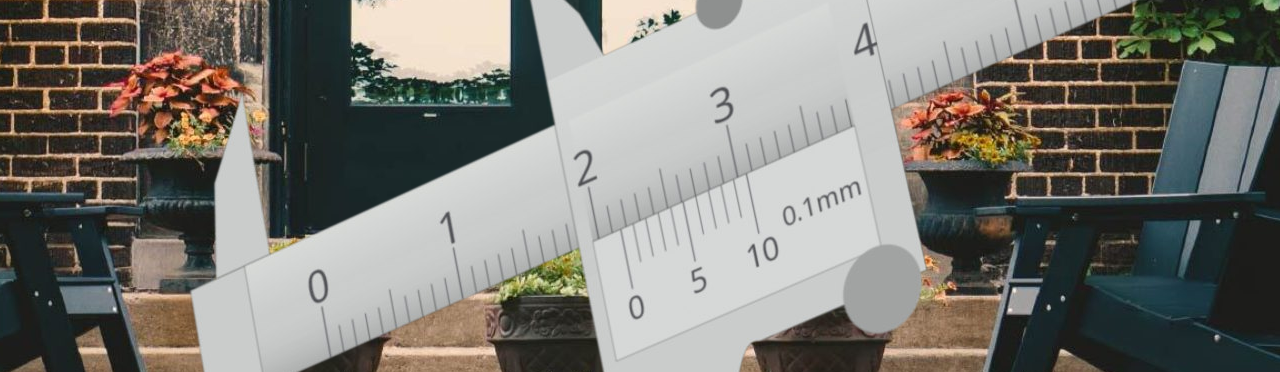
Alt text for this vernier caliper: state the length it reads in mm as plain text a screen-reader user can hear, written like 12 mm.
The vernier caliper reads 21.6 mm
